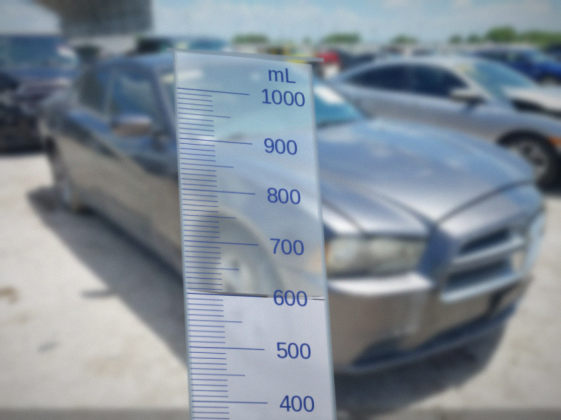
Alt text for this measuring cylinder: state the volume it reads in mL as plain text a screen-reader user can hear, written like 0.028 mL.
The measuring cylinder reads 600 mL
